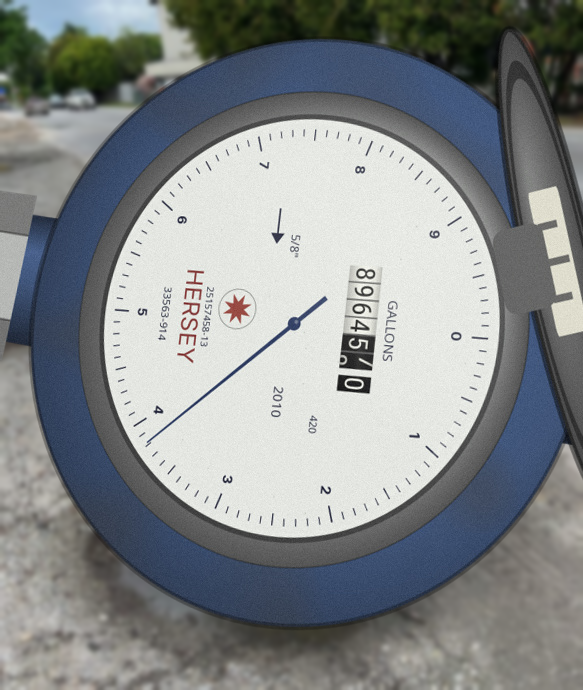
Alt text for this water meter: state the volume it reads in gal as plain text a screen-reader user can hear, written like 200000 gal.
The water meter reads 8964573.8 gal
